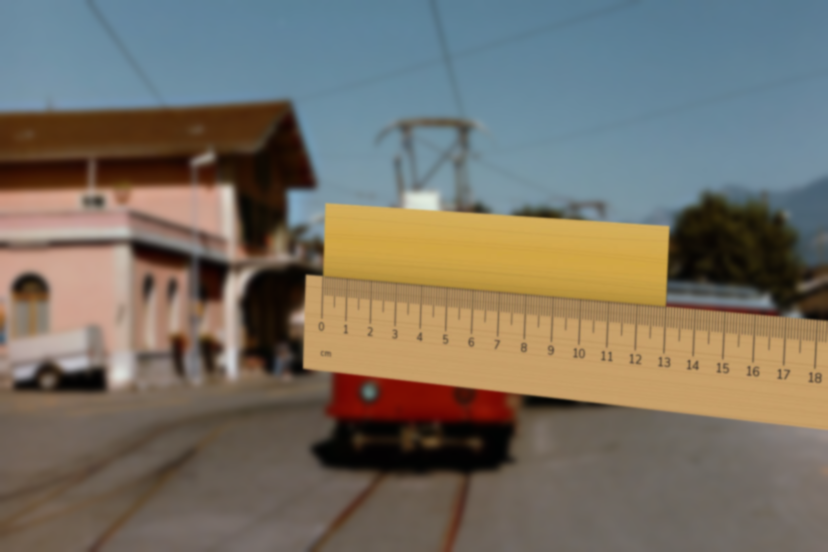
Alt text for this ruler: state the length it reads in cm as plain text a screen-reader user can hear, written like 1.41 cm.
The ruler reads 13 cm
